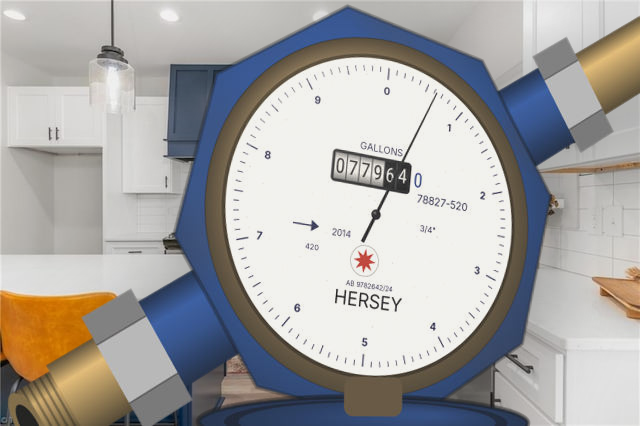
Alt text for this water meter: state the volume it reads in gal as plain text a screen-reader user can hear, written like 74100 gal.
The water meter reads 779640.6 gal
